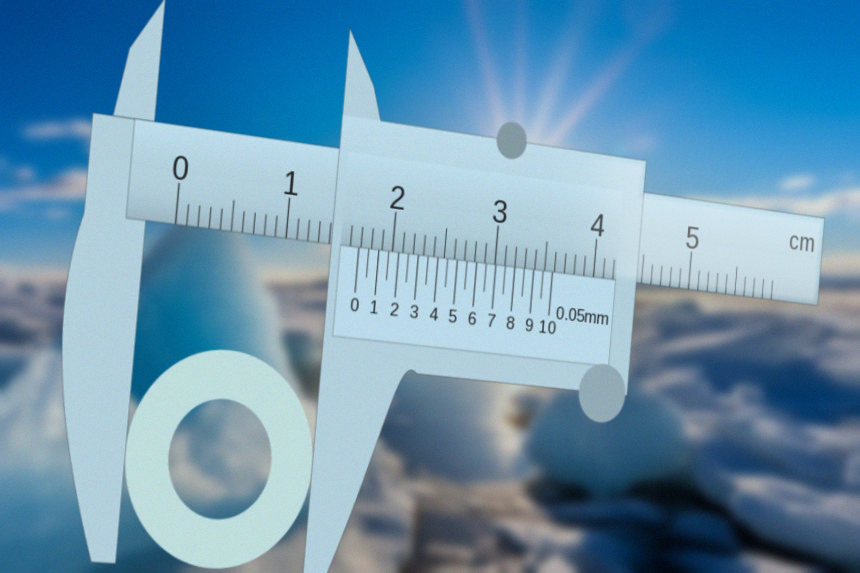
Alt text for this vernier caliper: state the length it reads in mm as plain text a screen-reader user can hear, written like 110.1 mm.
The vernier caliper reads 16.8 mm
